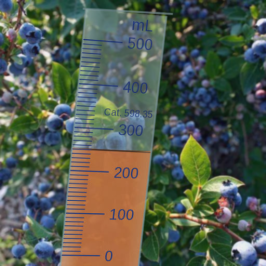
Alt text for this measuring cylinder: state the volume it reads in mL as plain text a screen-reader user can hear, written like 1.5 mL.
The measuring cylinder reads 250 mL
